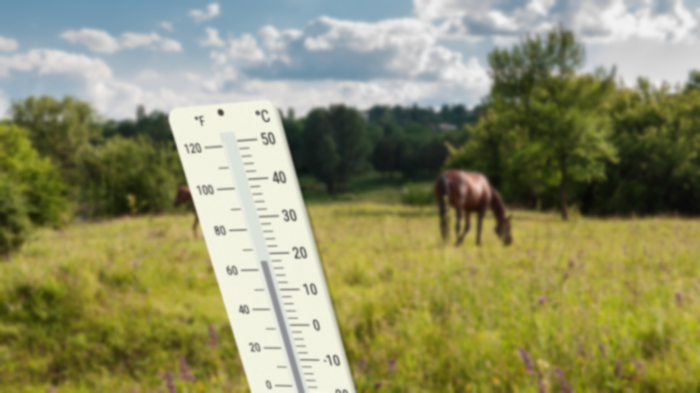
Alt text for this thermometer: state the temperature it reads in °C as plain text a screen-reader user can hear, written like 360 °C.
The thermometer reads 18 °C
